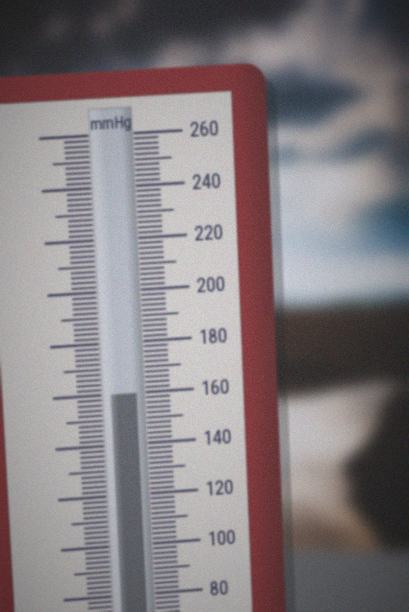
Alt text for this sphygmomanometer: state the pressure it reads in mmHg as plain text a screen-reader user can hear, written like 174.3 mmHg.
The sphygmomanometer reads 160 mmHg
